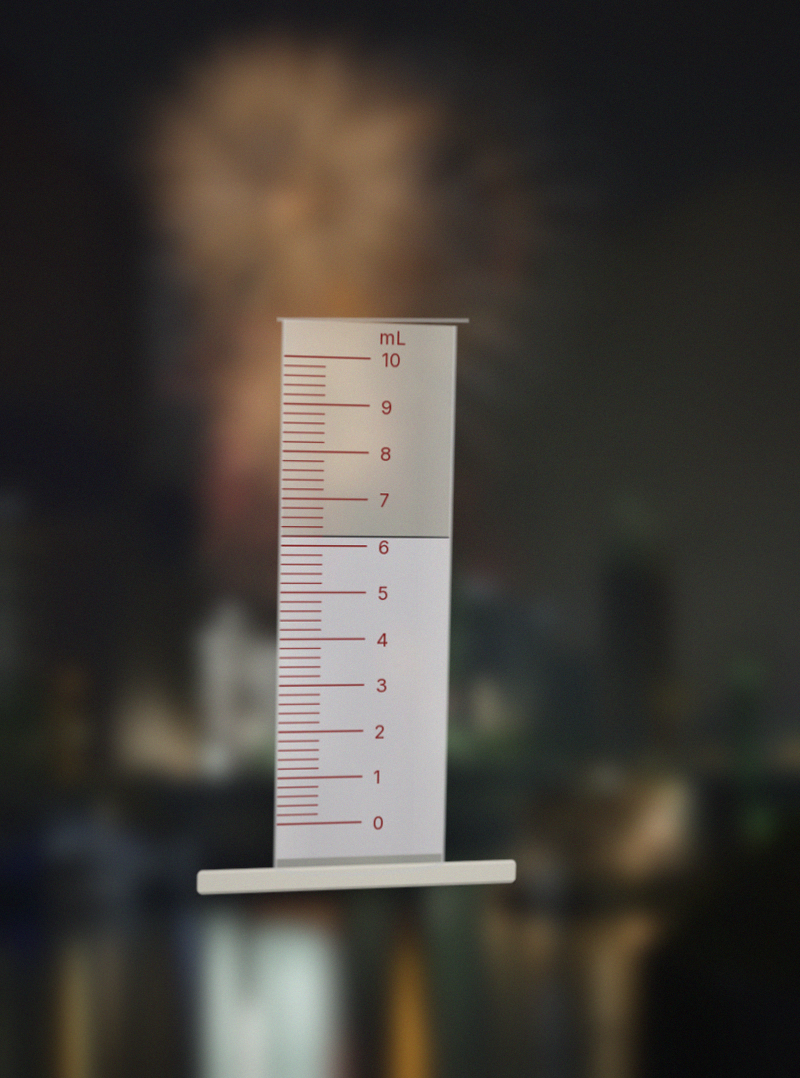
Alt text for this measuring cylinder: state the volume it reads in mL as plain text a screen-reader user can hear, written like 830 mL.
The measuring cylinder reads 6.2 mL
